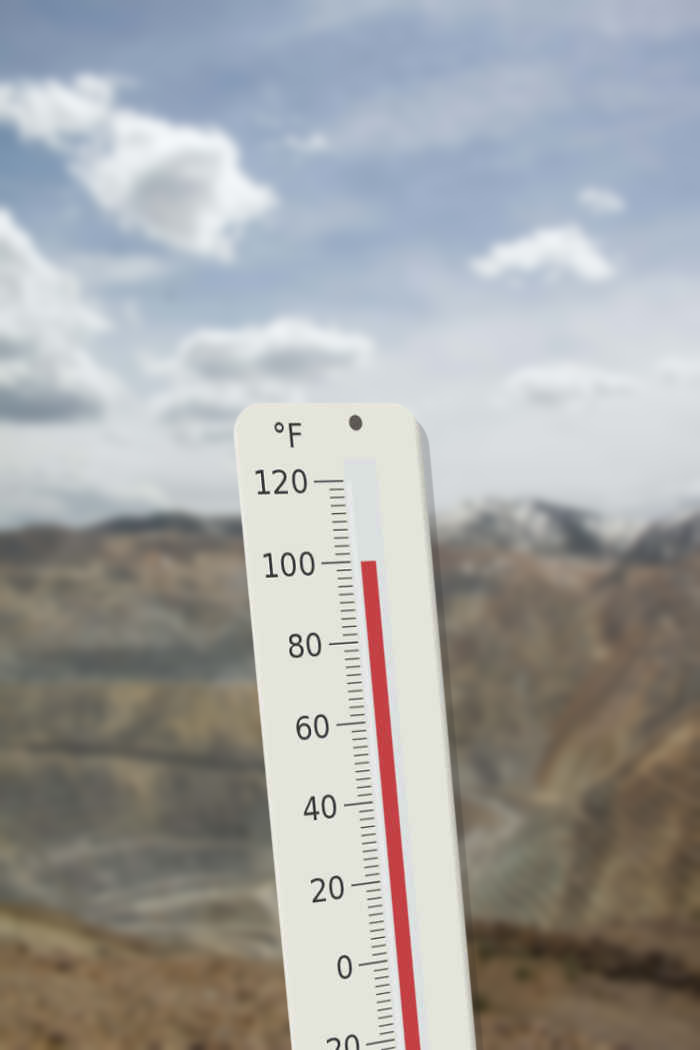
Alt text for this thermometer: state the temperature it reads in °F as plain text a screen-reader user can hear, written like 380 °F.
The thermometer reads 100 °F
